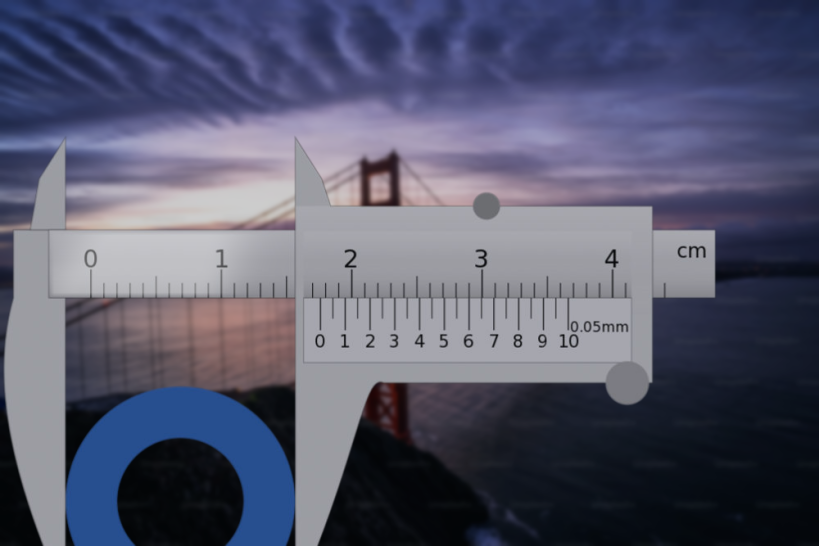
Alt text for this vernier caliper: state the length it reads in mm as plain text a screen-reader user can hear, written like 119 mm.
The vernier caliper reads 17.6 mm
